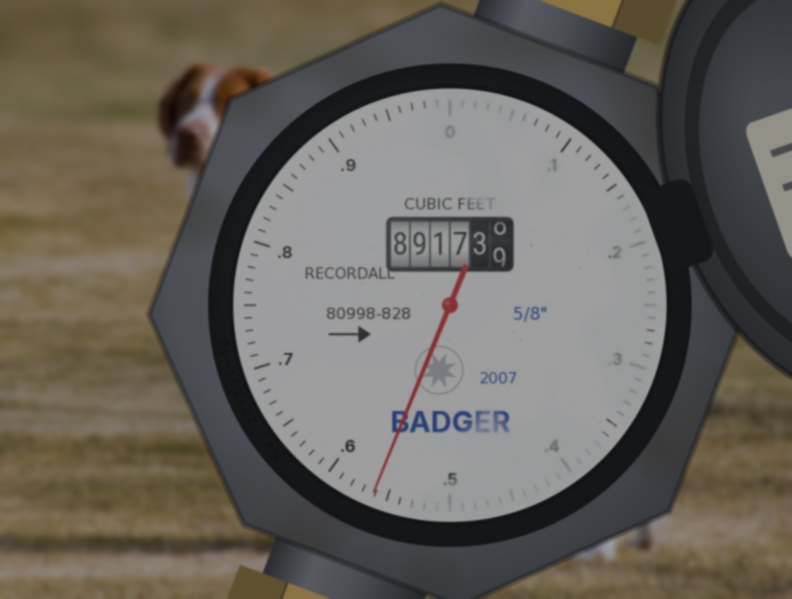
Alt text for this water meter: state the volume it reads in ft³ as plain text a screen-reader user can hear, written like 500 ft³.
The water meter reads 891738.56 ft³
